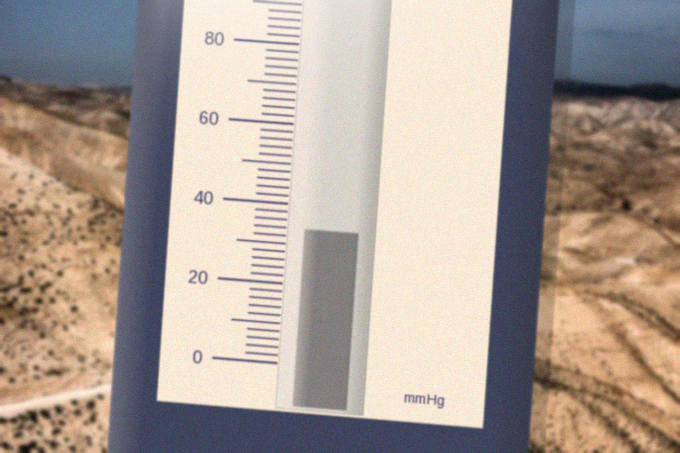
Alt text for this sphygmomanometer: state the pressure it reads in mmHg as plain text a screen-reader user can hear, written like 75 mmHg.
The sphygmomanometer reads 34 mmHg
